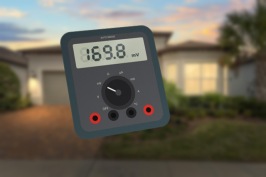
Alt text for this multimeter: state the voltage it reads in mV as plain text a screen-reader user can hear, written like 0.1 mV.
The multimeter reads 169.8 mV
